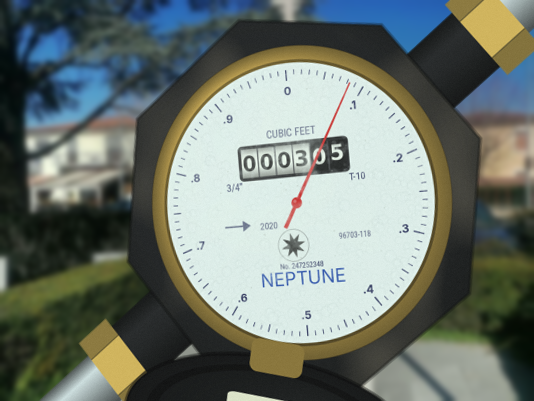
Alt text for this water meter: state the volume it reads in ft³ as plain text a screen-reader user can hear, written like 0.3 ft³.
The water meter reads 305.08 ft³
